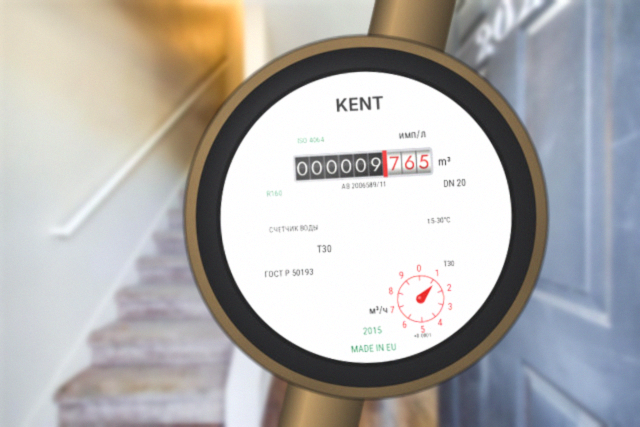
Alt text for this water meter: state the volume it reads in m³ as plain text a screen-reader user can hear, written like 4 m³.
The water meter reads 9.7651 m³
